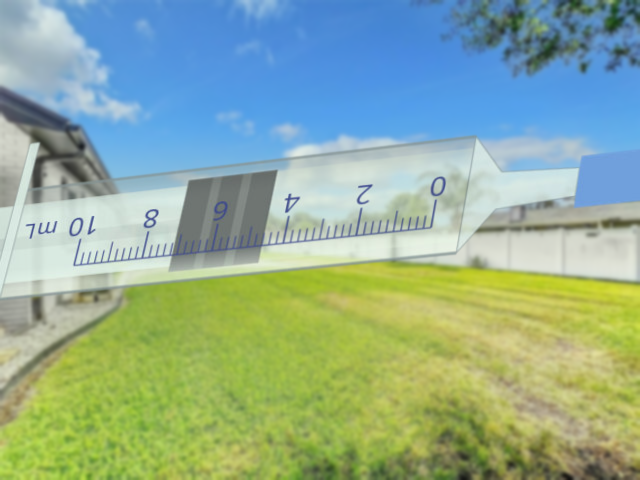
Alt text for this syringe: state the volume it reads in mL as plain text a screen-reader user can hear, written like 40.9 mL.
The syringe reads 4.6 mL
